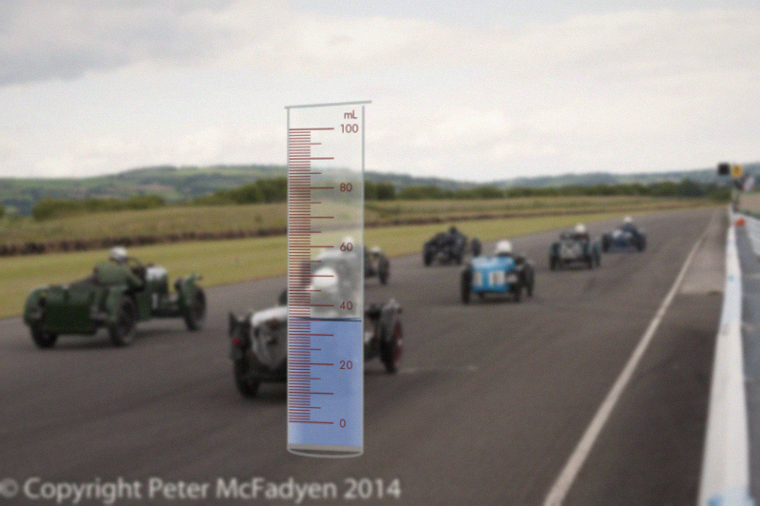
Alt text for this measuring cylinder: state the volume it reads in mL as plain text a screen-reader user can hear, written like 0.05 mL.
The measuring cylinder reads 35 mL
